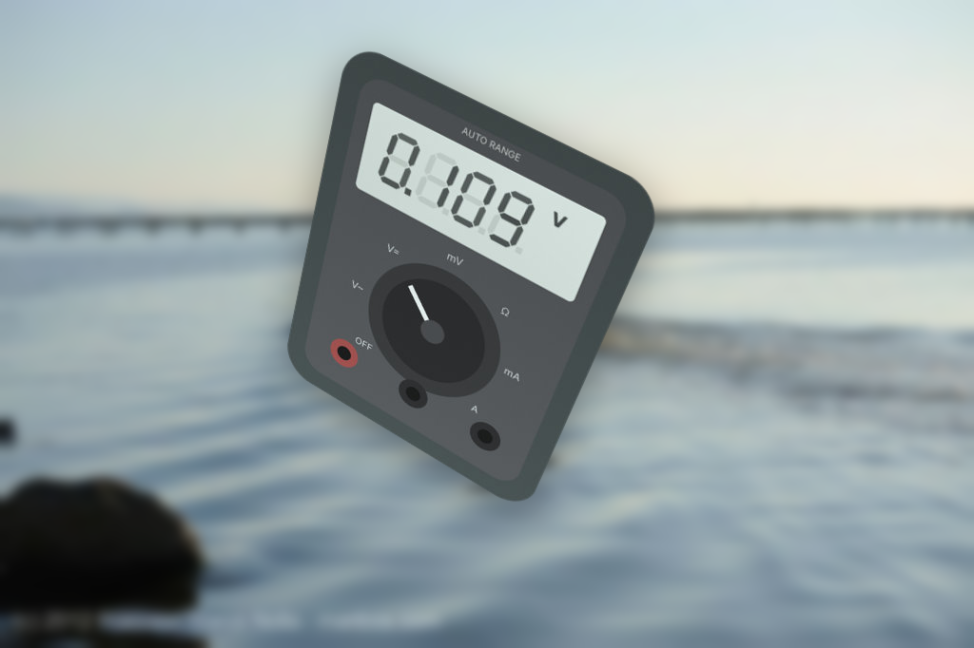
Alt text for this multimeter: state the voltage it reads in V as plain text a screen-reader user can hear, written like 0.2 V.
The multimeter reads 0.109 V
